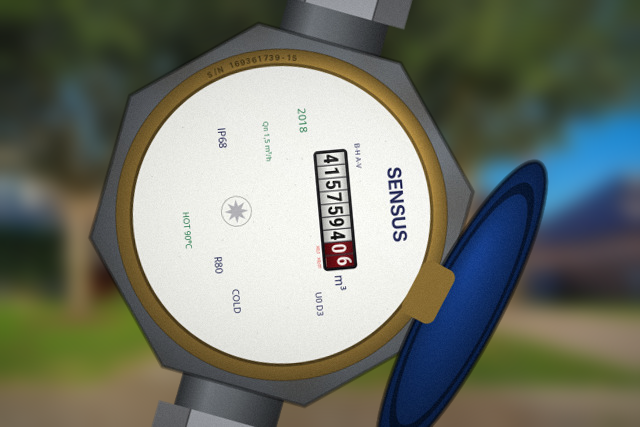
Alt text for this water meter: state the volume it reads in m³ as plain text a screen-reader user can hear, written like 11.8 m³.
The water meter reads 4157594.06 m³
